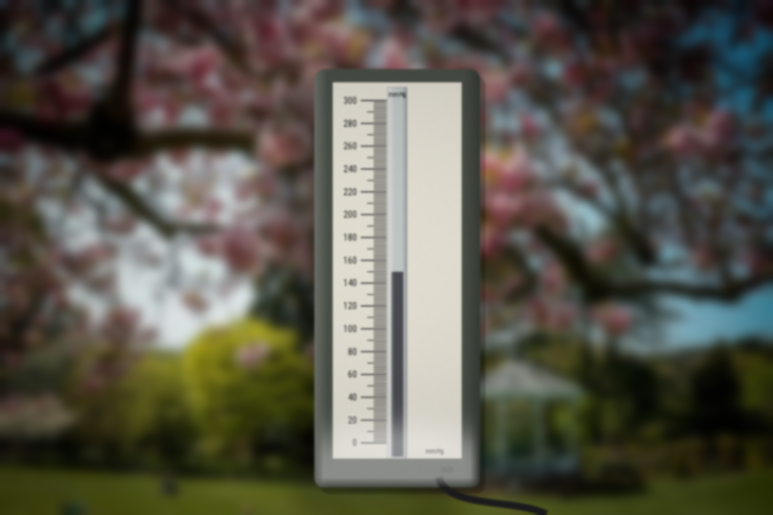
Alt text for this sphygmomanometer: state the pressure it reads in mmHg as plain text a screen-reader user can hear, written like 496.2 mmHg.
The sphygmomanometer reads 150 mmHg
